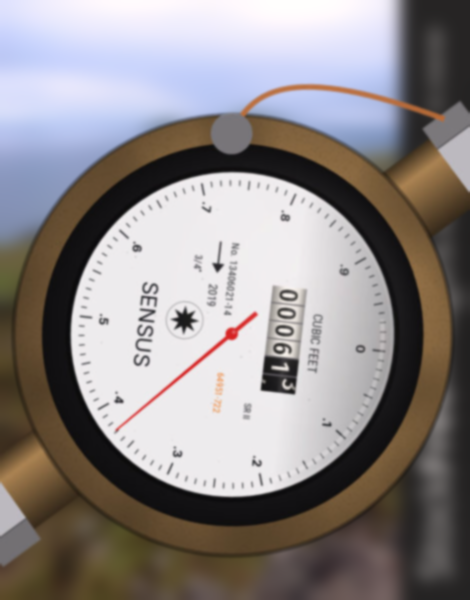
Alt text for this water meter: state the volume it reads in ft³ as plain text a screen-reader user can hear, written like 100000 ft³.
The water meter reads 613.37 ft³
